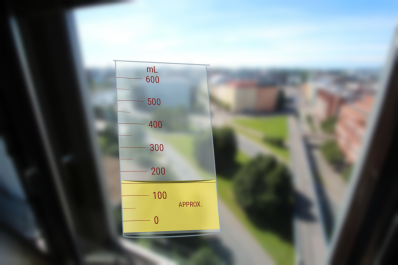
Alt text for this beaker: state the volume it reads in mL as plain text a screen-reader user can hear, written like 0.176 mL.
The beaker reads 150 mL
